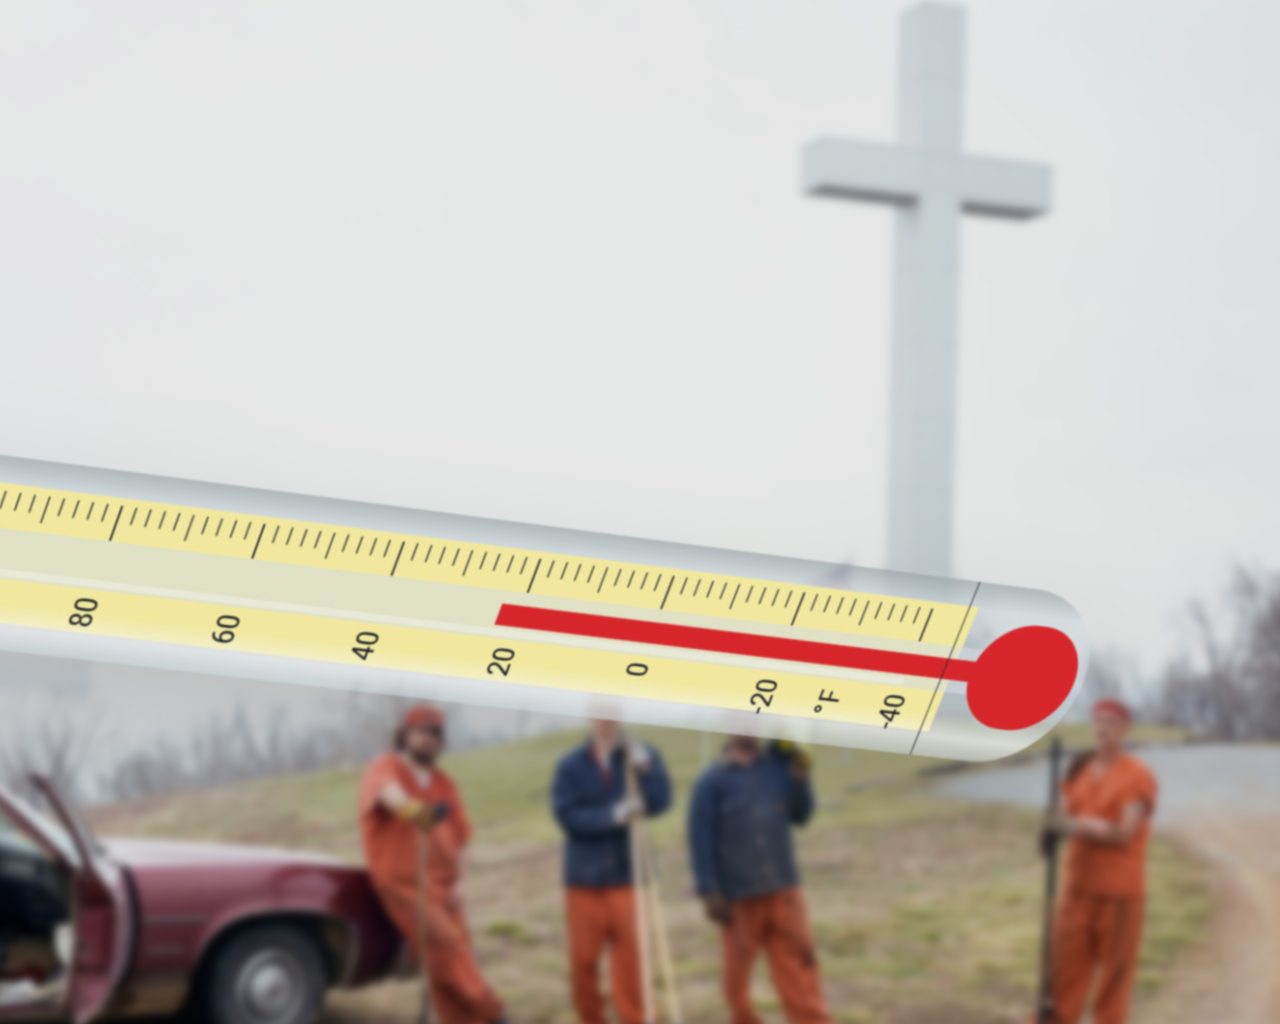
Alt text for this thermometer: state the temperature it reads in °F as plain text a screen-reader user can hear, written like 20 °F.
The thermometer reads 23 °F
